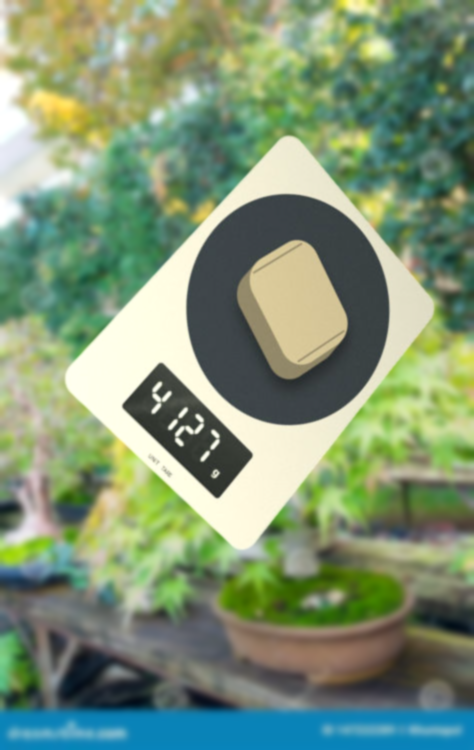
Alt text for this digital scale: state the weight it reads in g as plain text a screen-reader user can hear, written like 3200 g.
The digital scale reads 4127 g
